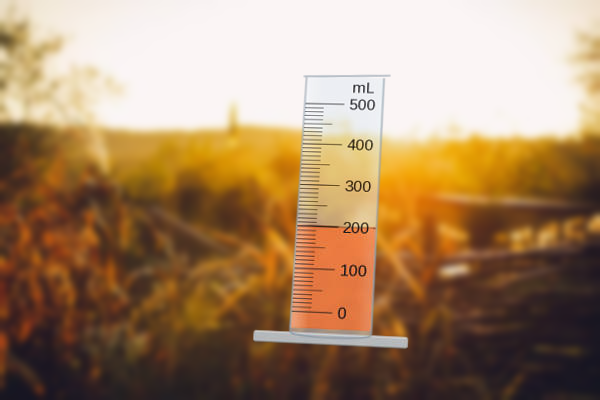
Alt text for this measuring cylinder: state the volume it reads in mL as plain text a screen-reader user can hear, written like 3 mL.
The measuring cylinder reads 200 mL
